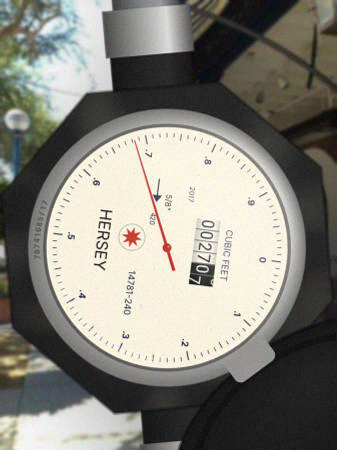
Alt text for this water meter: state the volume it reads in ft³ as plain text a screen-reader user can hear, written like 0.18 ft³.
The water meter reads 2706.68 ft³
